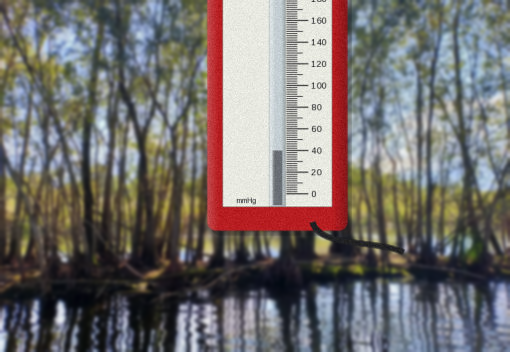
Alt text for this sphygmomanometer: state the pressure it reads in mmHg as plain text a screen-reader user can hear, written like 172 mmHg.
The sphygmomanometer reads 40 mmHg
